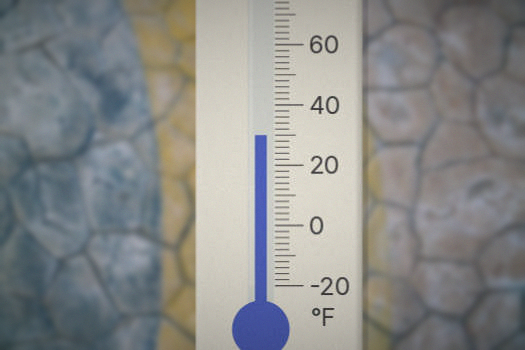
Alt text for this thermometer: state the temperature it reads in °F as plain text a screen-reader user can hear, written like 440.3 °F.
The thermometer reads 30 °F
